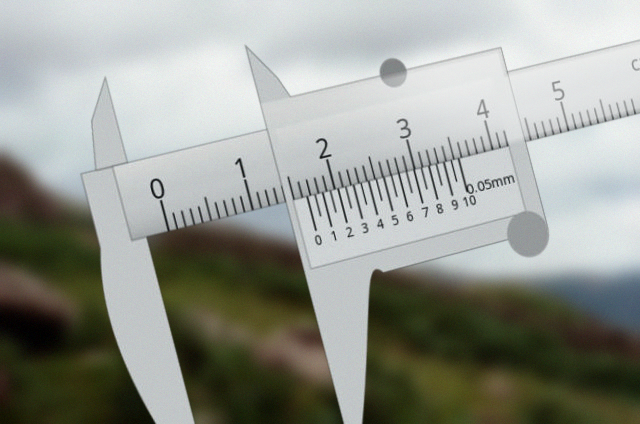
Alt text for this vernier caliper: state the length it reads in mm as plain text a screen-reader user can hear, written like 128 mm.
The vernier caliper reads 16.6 mm
